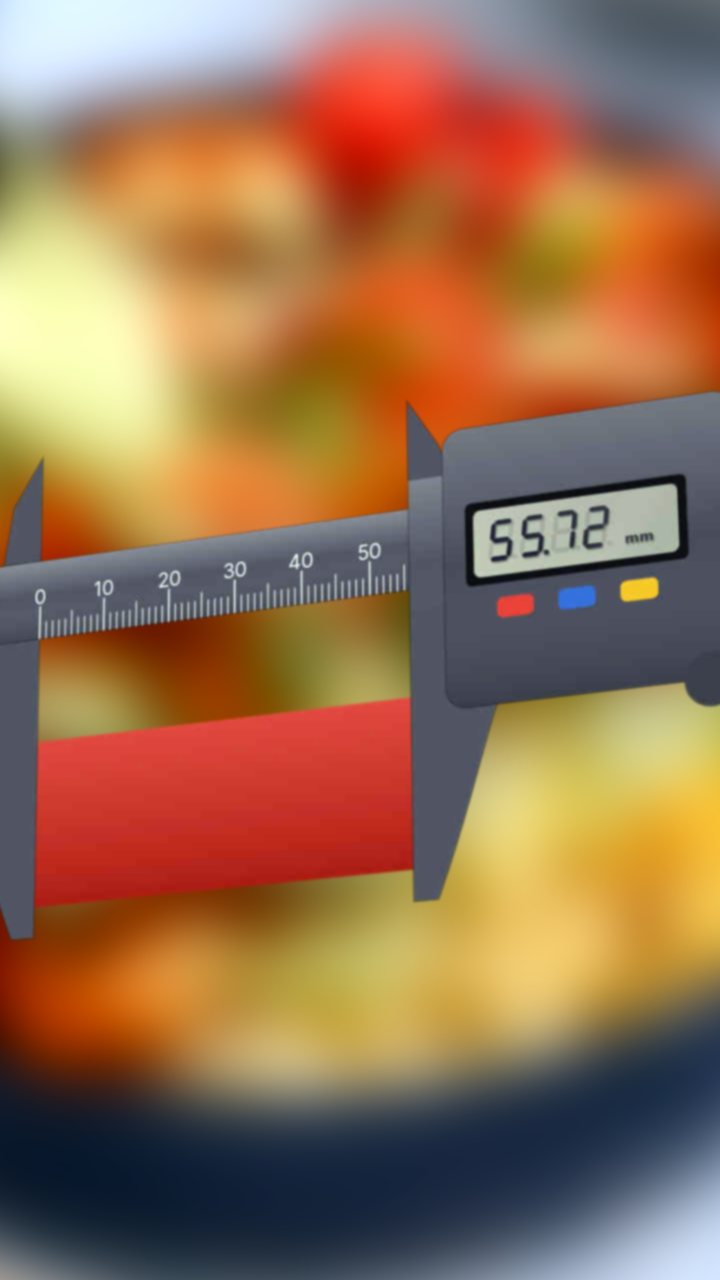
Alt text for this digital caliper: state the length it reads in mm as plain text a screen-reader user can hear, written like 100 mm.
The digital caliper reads 55.72 mm
